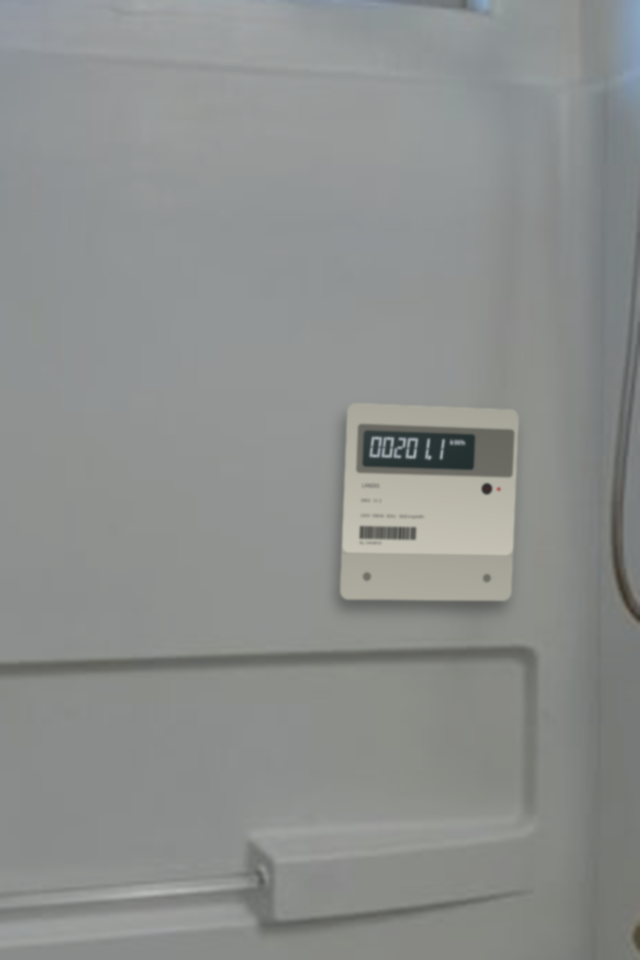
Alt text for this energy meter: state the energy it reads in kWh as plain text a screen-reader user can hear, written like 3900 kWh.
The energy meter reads 201.1 kWh
